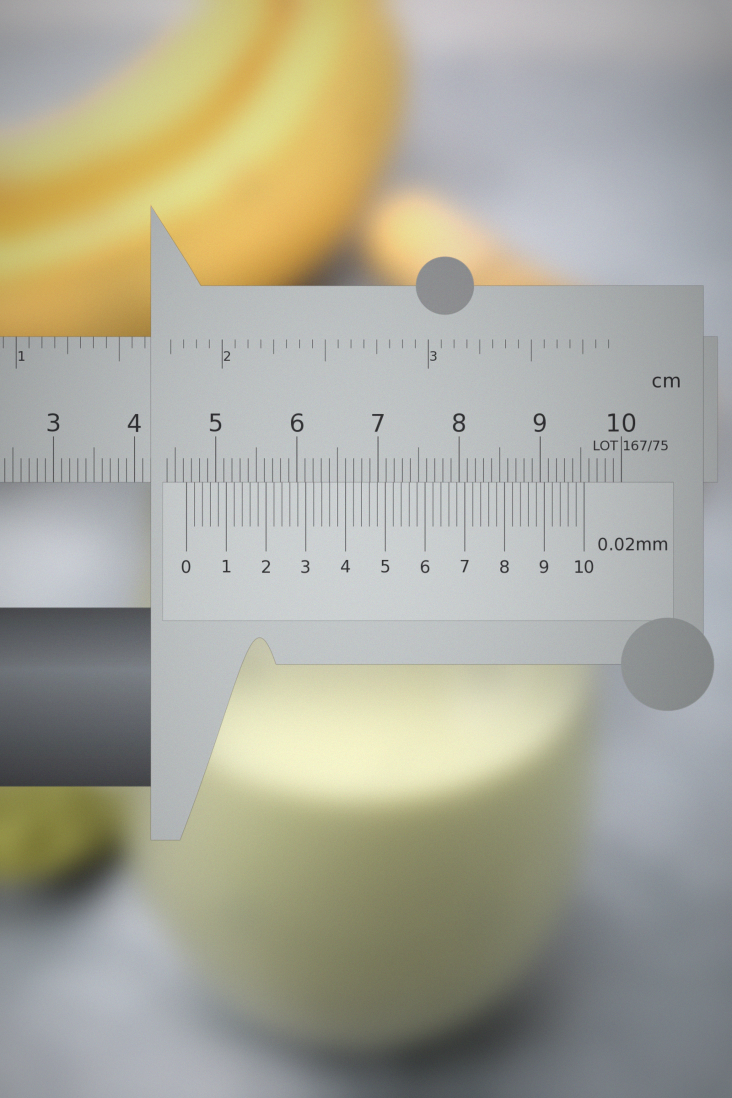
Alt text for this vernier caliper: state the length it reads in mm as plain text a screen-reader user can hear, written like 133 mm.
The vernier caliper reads 46.4 mm
